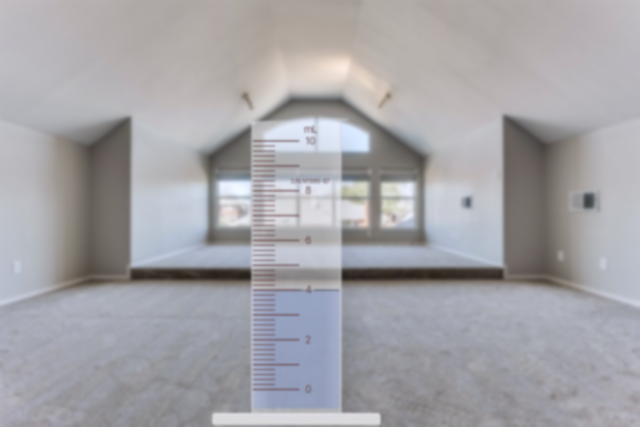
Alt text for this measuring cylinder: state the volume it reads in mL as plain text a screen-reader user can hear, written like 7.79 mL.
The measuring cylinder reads 4 mL
